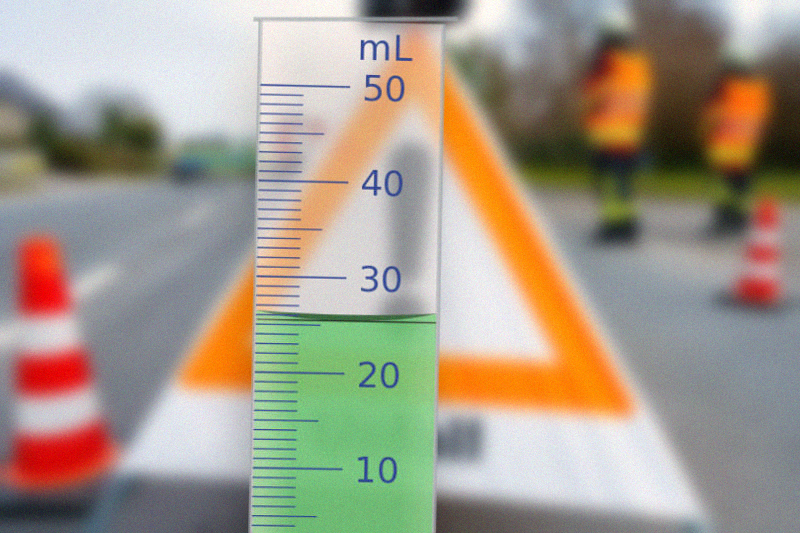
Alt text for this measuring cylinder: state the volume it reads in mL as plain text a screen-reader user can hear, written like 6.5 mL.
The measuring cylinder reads 25.5 mL
